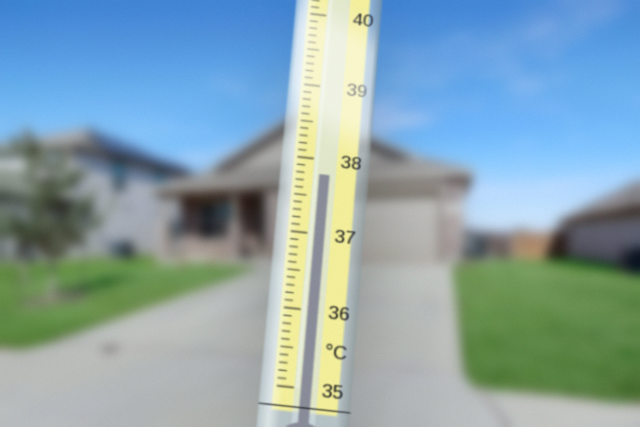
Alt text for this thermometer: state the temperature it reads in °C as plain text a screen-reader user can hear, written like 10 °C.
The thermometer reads 37.8 °C
